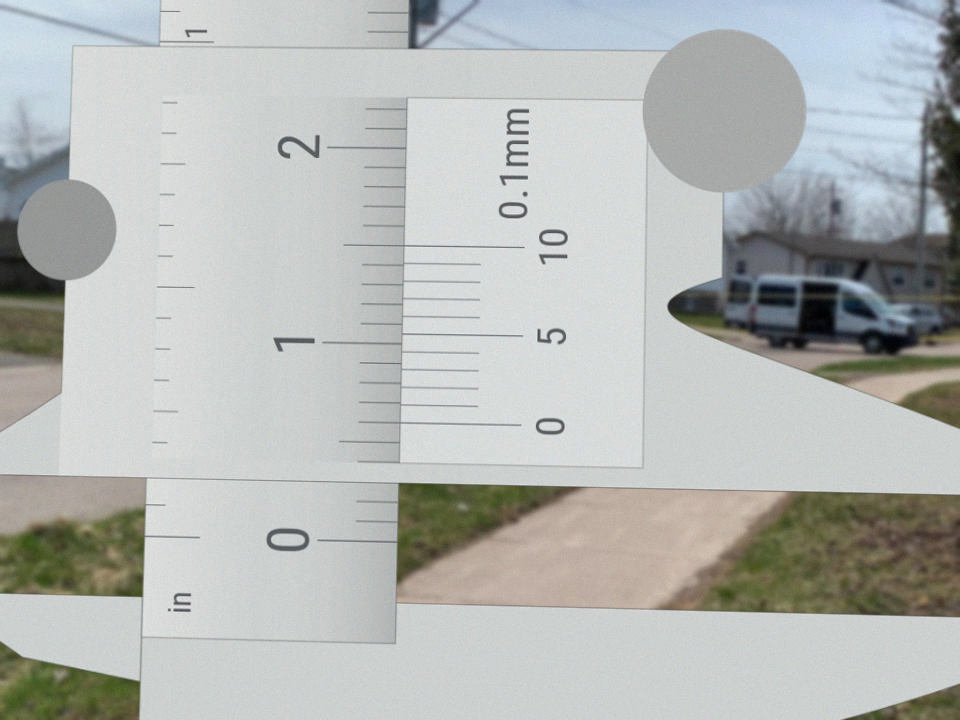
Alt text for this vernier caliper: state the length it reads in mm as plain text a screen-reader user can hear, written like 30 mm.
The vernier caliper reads 6.0 mm
